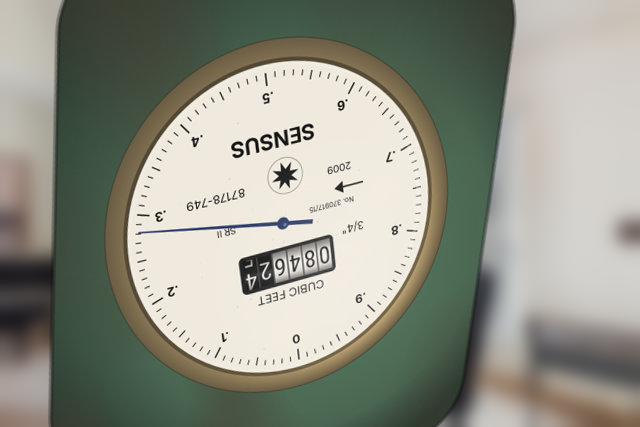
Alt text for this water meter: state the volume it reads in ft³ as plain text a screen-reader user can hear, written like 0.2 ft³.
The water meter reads 84624.28 ft³
